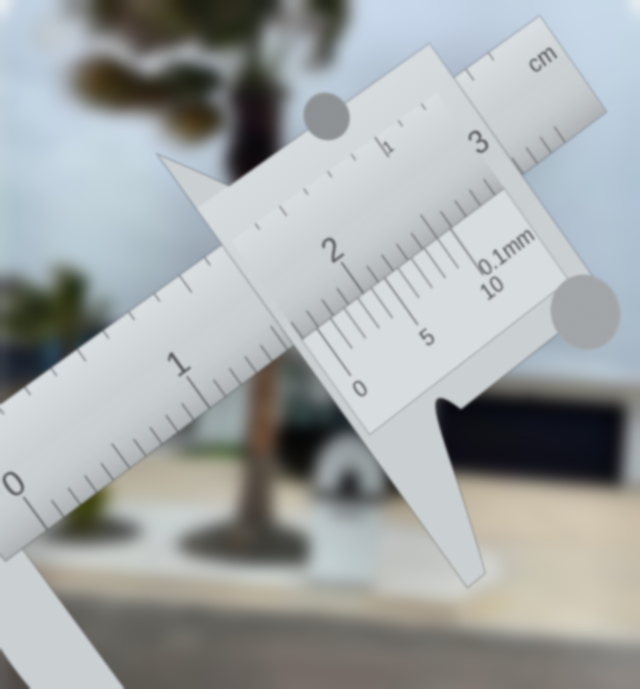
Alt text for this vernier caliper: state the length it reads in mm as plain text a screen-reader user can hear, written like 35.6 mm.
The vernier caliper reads 16.9 mm
